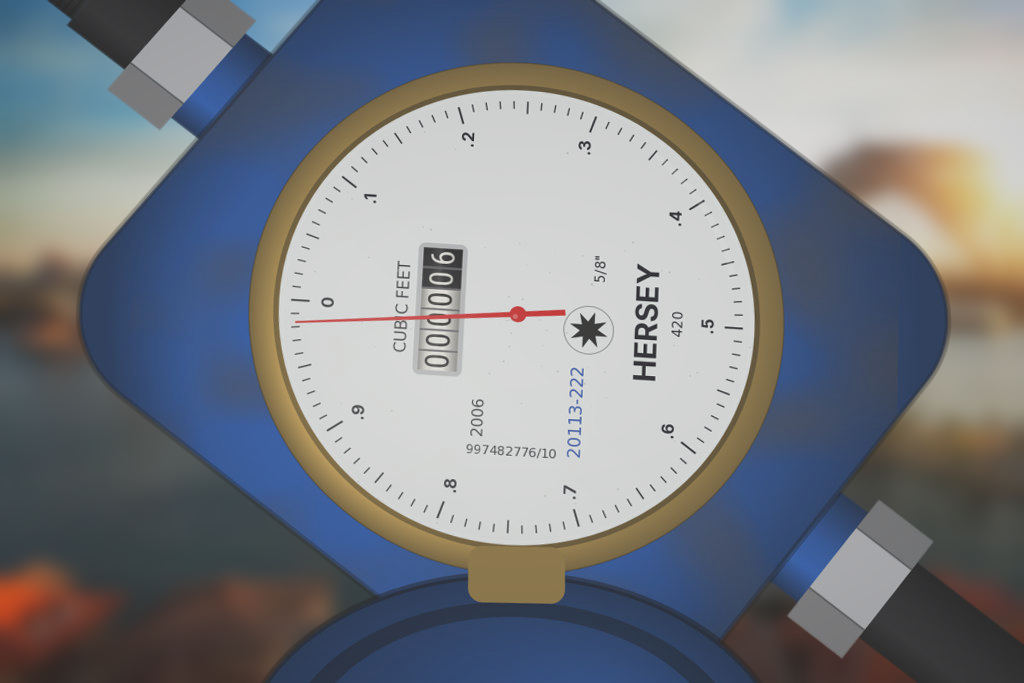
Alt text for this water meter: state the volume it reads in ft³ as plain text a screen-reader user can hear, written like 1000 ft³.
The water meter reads 5.98 ft³
